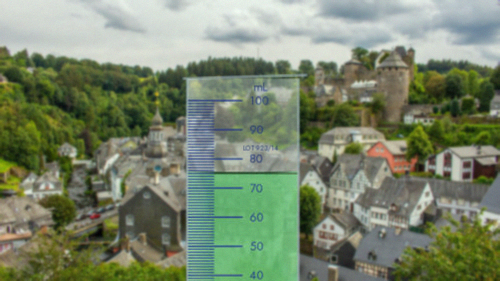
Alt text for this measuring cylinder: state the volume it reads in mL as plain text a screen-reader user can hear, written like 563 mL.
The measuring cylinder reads 75 mL
